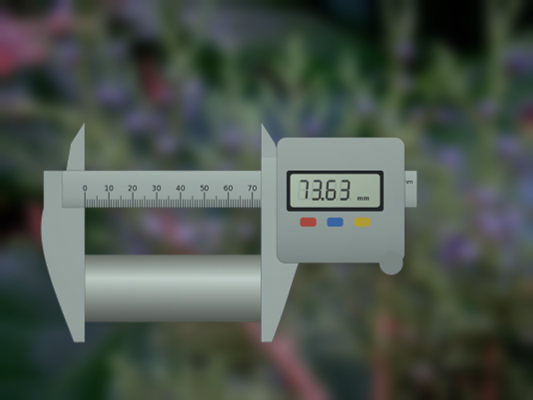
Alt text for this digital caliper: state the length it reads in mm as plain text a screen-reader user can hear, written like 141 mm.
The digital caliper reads 73.63 mm
